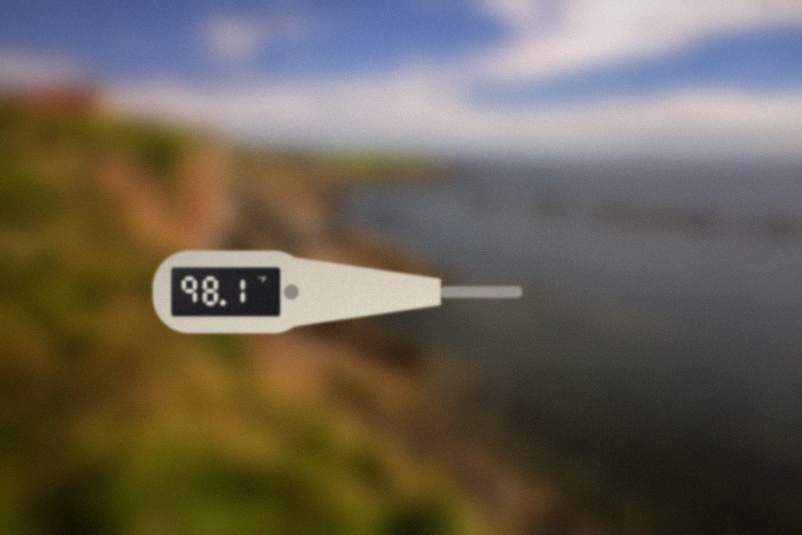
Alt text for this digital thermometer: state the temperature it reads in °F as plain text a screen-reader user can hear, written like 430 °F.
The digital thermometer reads 98.1 °F
